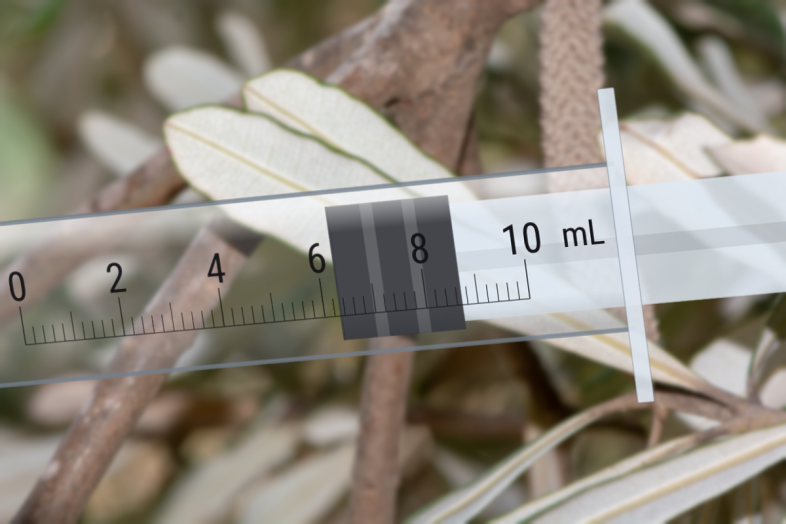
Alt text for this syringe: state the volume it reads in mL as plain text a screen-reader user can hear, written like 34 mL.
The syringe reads 6.3 mL
